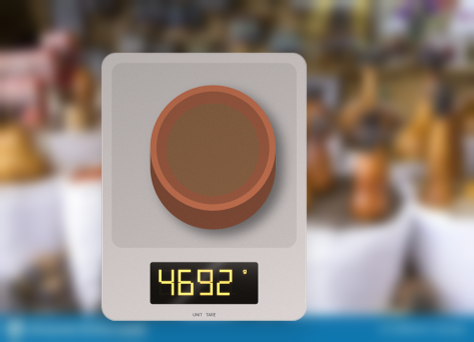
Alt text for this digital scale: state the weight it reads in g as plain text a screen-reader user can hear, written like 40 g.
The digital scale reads 4692 g
